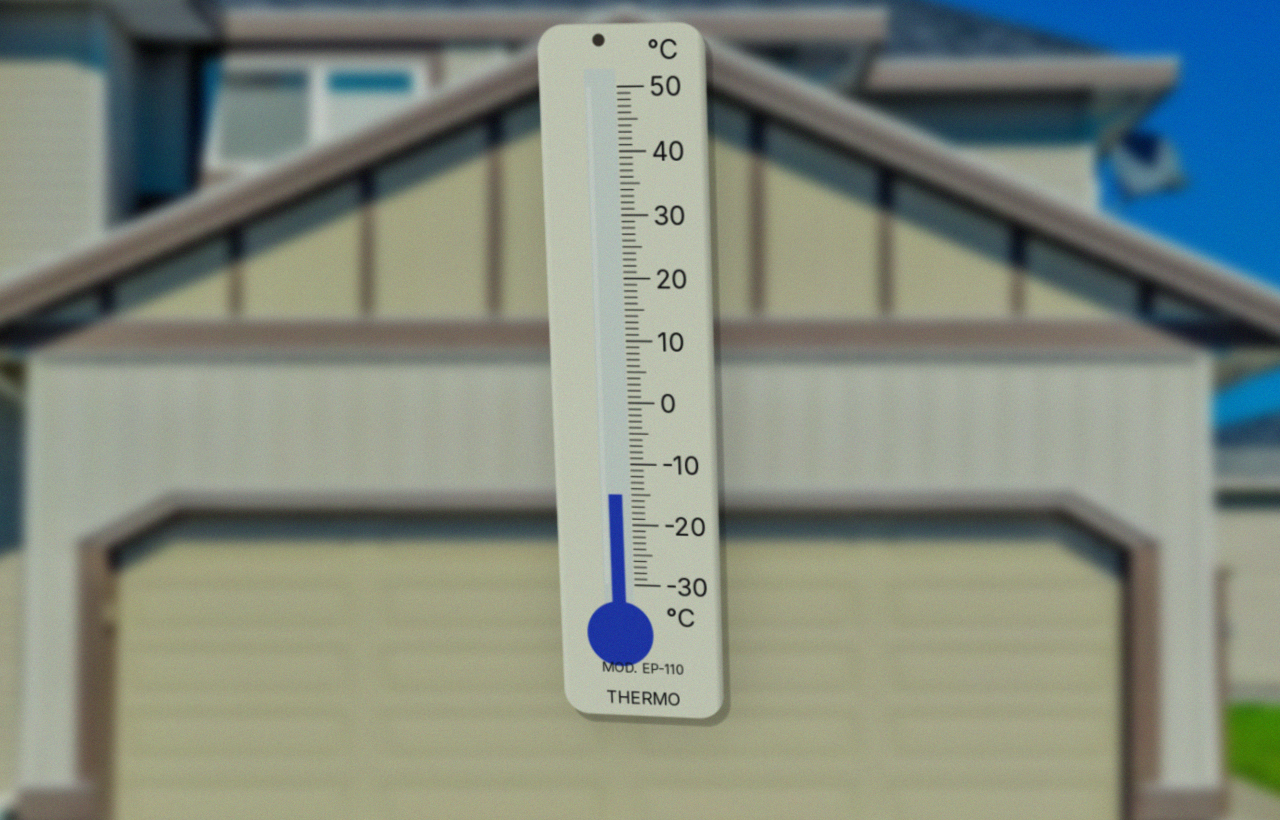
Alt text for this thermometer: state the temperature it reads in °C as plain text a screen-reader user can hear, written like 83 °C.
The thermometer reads -15 °C
